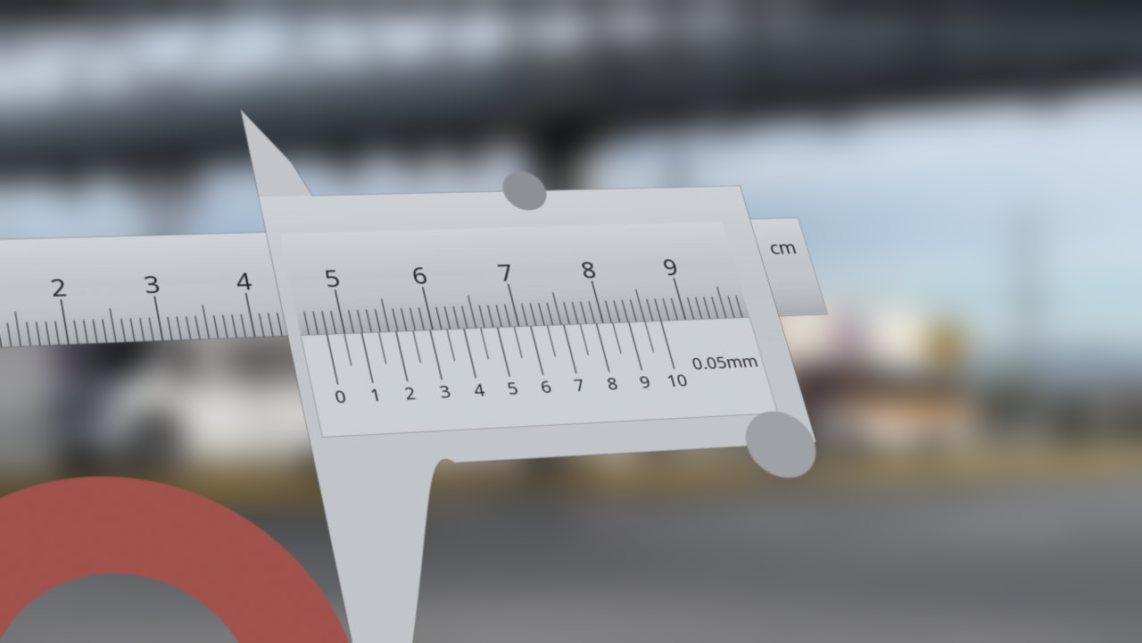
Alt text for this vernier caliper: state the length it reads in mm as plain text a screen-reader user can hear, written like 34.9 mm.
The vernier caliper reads 48.0 mm
